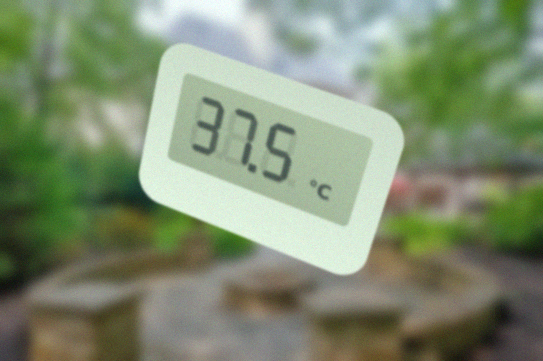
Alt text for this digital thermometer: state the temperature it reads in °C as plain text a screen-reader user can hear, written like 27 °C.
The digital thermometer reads 37.5 °C
